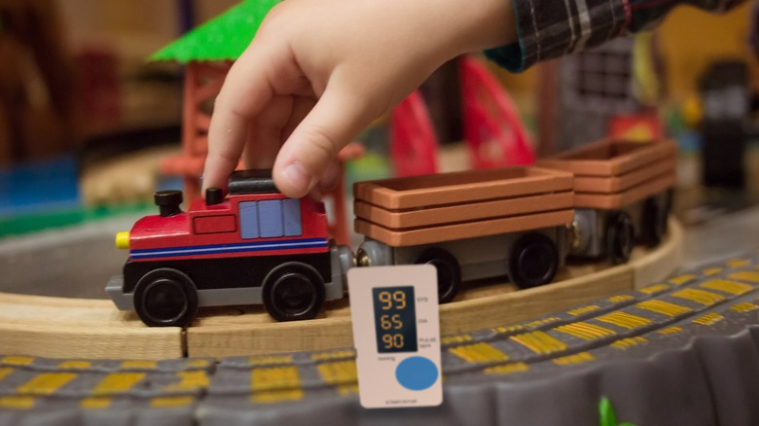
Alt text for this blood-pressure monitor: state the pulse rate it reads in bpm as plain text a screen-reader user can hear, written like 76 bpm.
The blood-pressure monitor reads 90 bpm
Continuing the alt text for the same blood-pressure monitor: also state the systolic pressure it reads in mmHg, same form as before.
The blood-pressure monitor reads 99 mmHg
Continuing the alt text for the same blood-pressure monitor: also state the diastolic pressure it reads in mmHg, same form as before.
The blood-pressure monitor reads 65 mmHg
